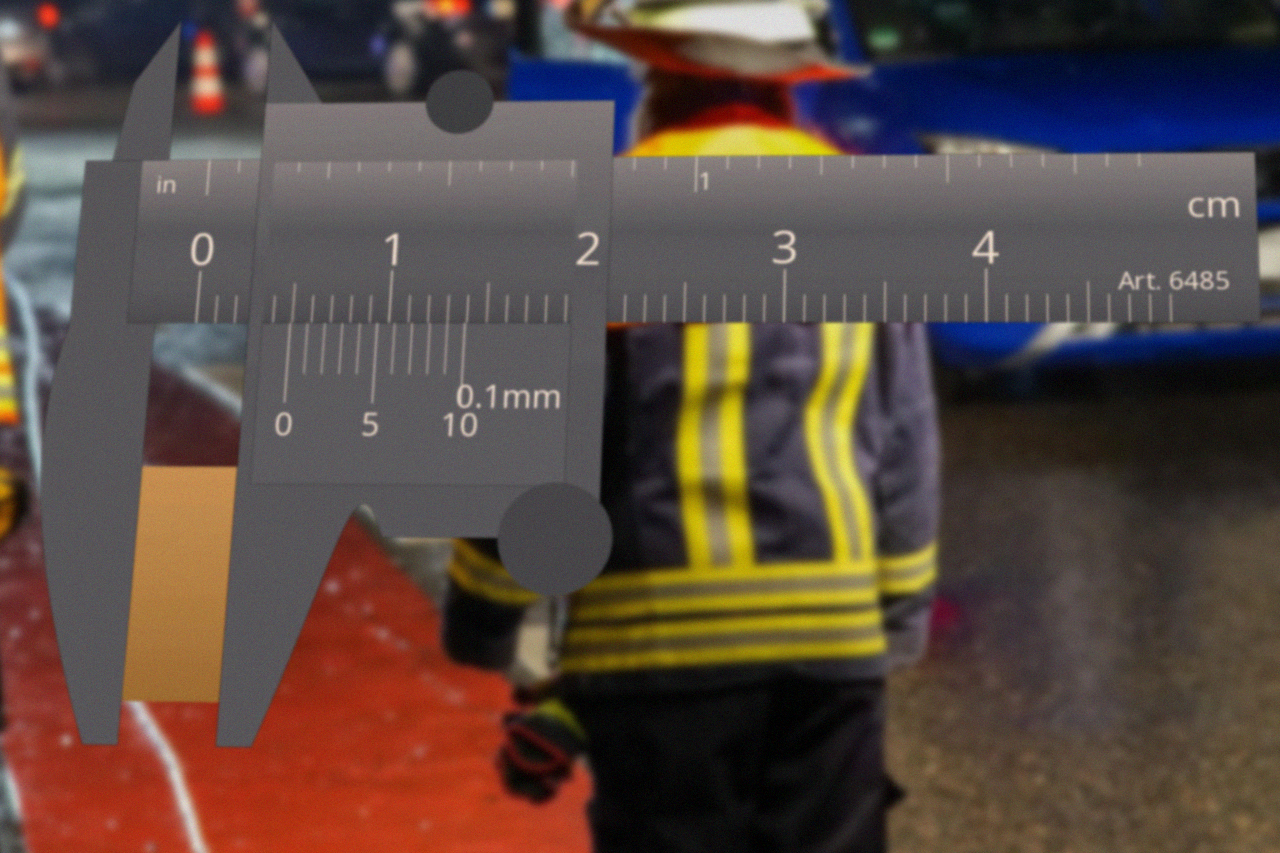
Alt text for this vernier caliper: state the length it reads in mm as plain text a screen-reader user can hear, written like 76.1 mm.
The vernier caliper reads 4.9 mm
